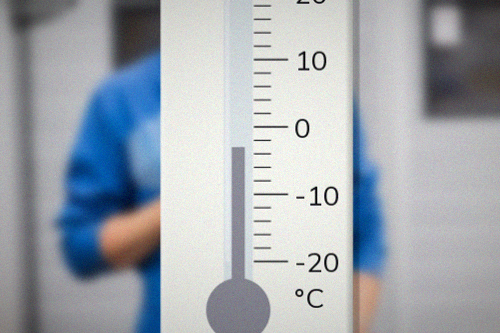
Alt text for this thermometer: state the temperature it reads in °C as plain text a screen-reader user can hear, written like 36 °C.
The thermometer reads -3 °C
